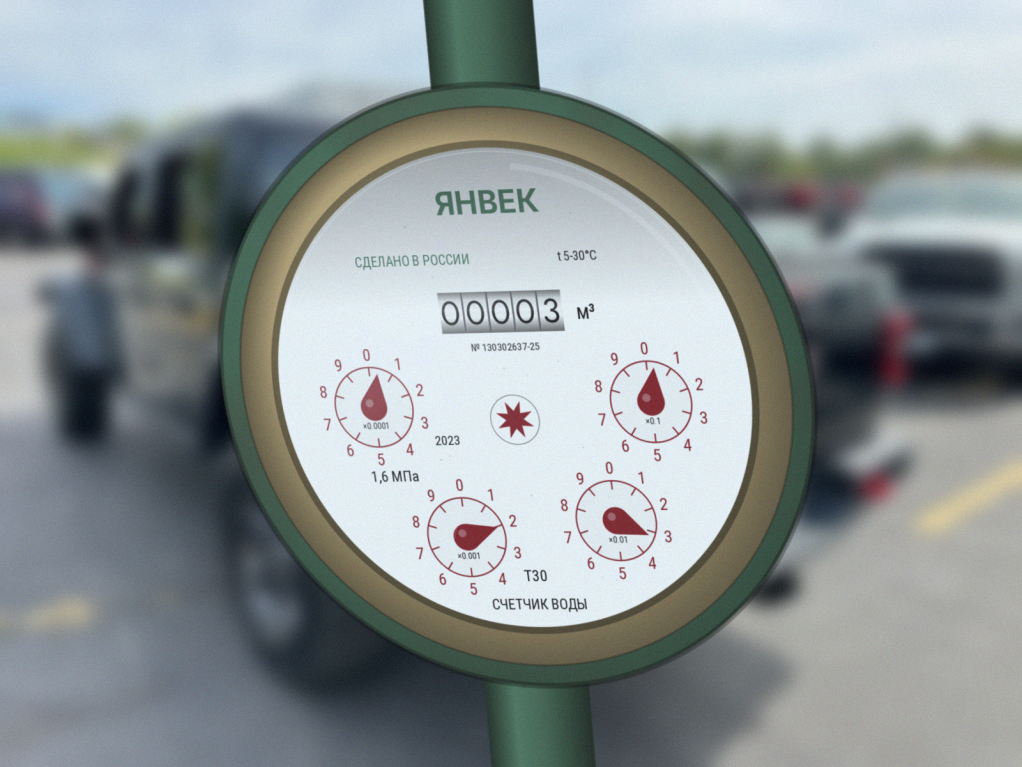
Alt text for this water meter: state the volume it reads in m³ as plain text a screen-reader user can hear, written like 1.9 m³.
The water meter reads 3.0320 m³
